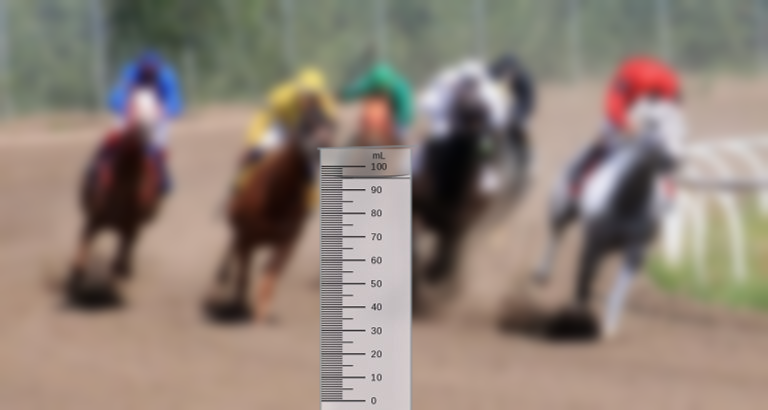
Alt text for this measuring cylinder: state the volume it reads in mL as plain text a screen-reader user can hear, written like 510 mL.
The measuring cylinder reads 95 mL
